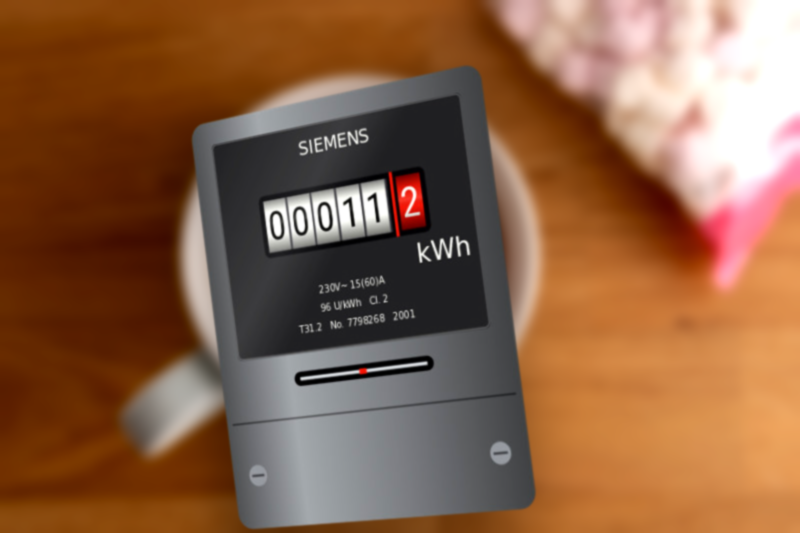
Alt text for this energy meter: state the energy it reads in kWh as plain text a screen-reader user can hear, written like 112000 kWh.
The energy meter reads 11.2 kWh
